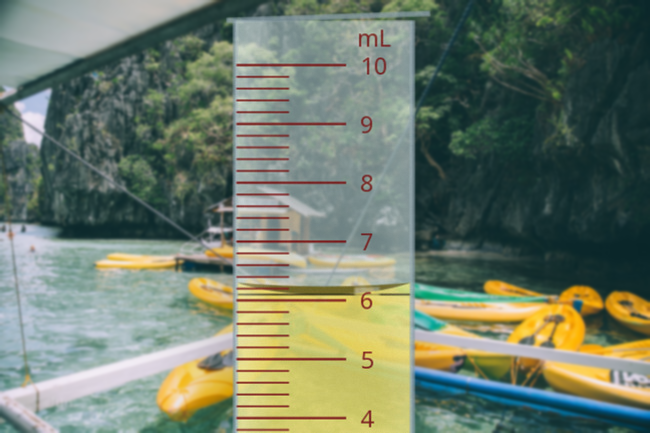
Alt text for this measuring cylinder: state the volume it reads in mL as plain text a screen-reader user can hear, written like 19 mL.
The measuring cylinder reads 6.1 mL
